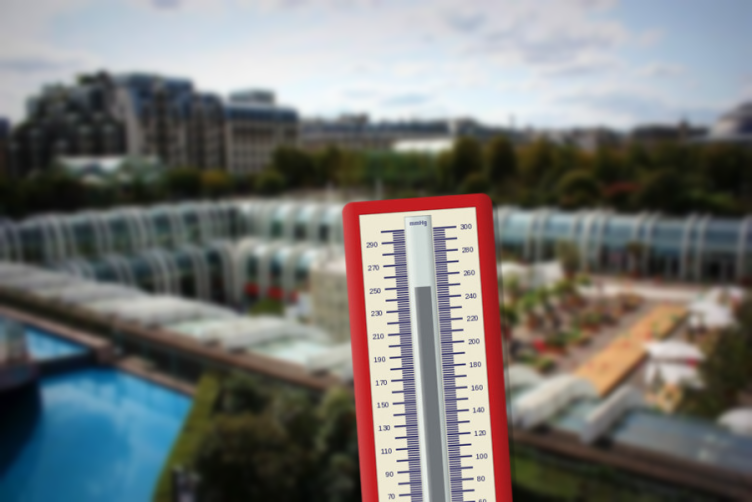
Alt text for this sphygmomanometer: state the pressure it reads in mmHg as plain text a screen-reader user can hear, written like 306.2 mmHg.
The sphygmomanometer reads 250 mmHg
